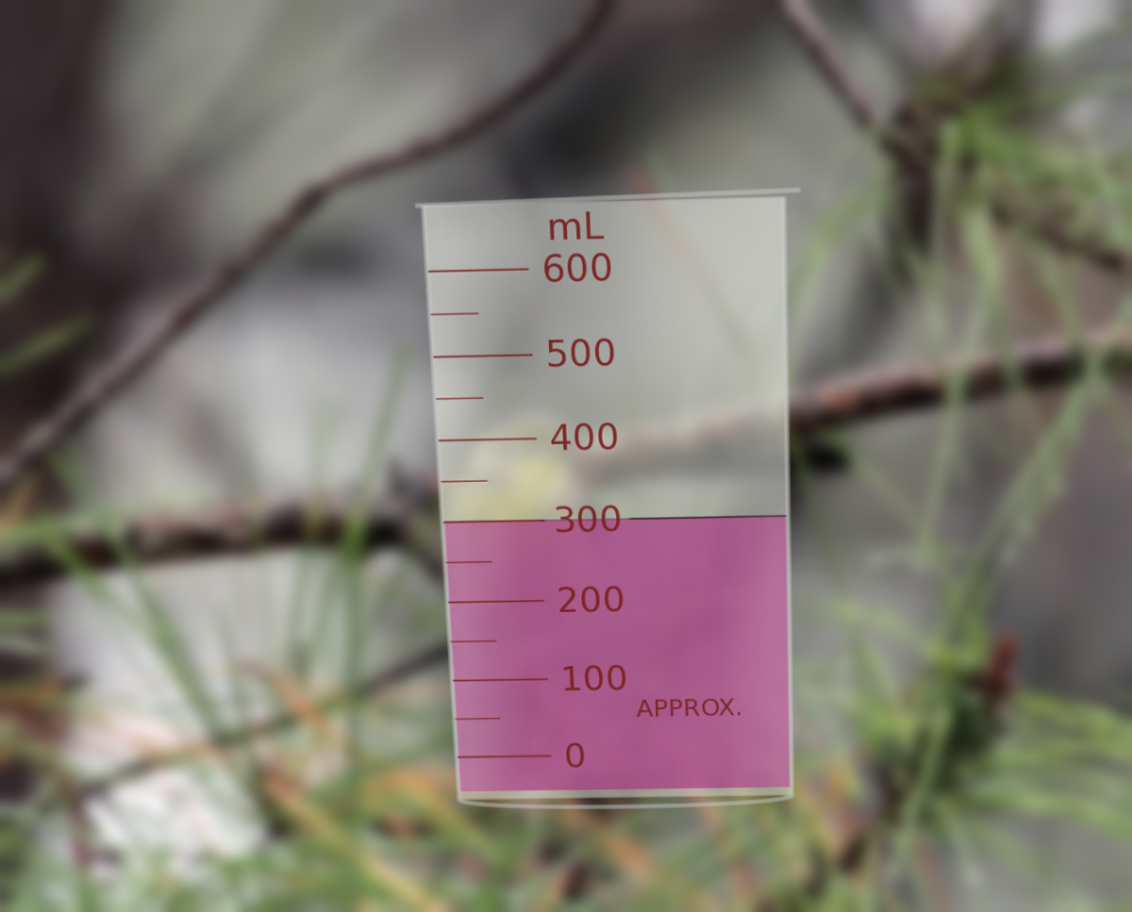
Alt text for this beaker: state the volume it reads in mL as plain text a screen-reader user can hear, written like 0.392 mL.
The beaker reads 300 mL
